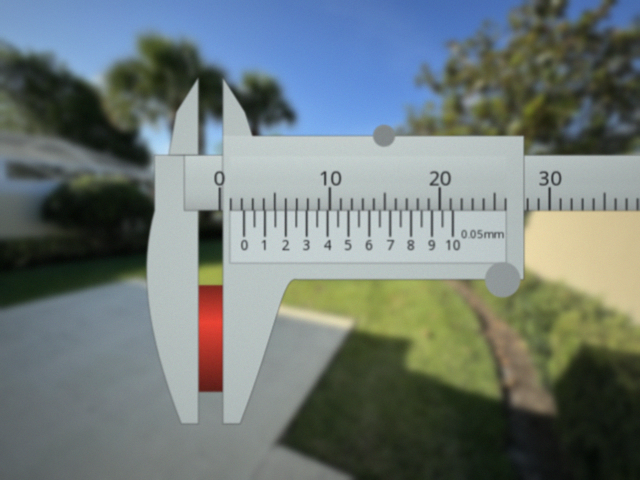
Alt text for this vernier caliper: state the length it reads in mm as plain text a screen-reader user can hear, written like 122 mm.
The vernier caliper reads 2.2 mm
